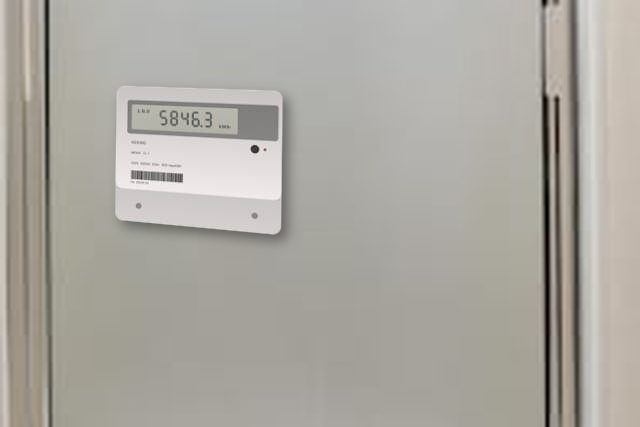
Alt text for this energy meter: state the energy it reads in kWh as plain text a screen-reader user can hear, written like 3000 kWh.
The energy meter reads 5846.3 kWh
